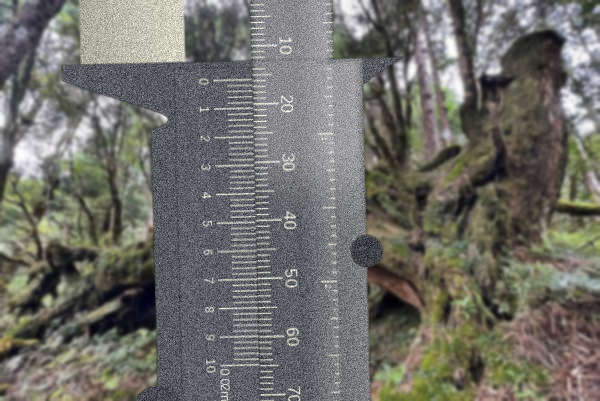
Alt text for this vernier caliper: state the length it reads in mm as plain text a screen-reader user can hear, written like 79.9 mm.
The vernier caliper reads 15.8 mm
